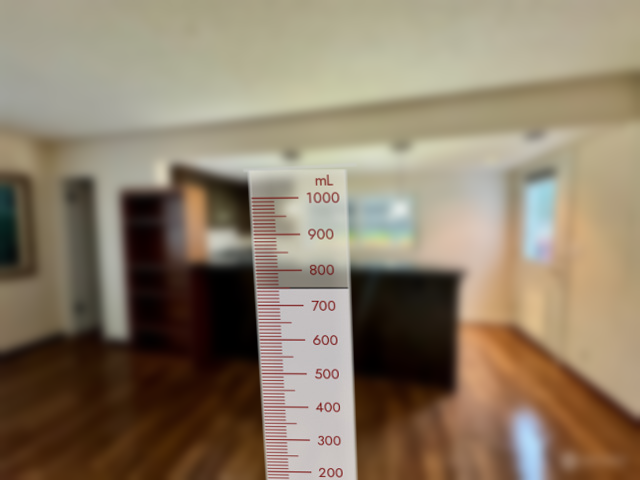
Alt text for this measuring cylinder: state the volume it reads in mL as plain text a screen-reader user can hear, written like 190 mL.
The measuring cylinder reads 750 mL
